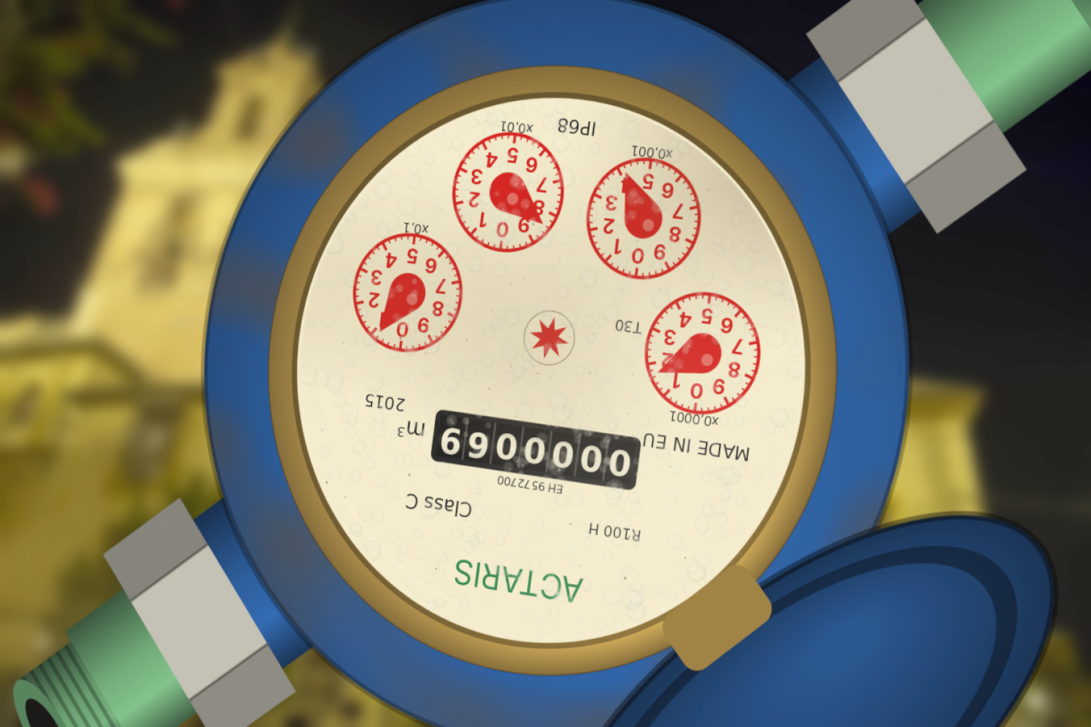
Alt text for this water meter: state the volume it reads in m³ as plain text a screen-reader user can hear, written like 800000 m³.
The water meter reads 69.0841 m³
